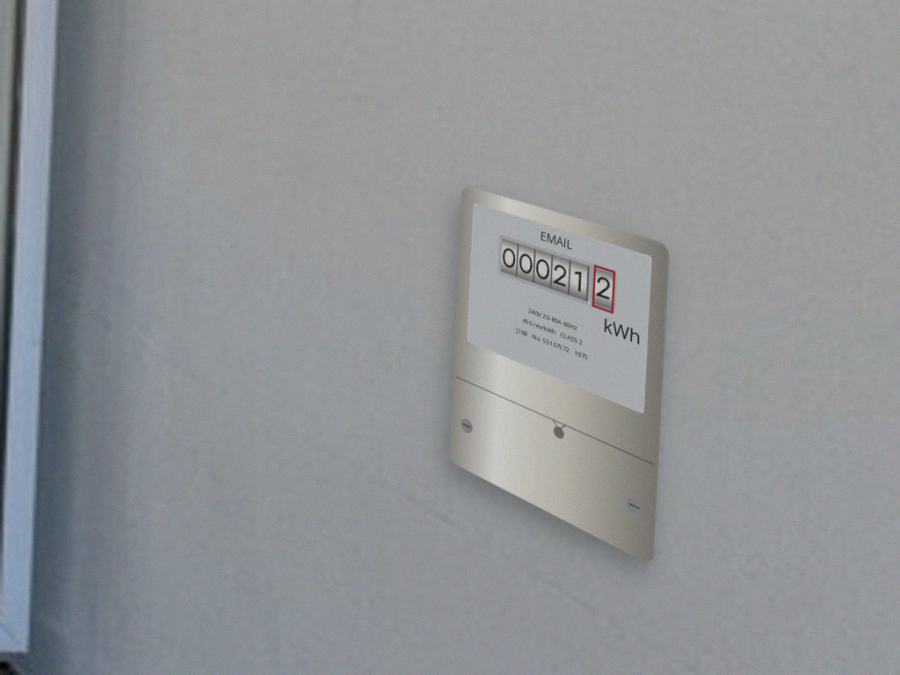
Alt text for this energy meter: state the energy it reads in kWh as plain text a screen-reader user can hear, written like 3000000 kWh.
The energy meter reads 21.2 kWh
